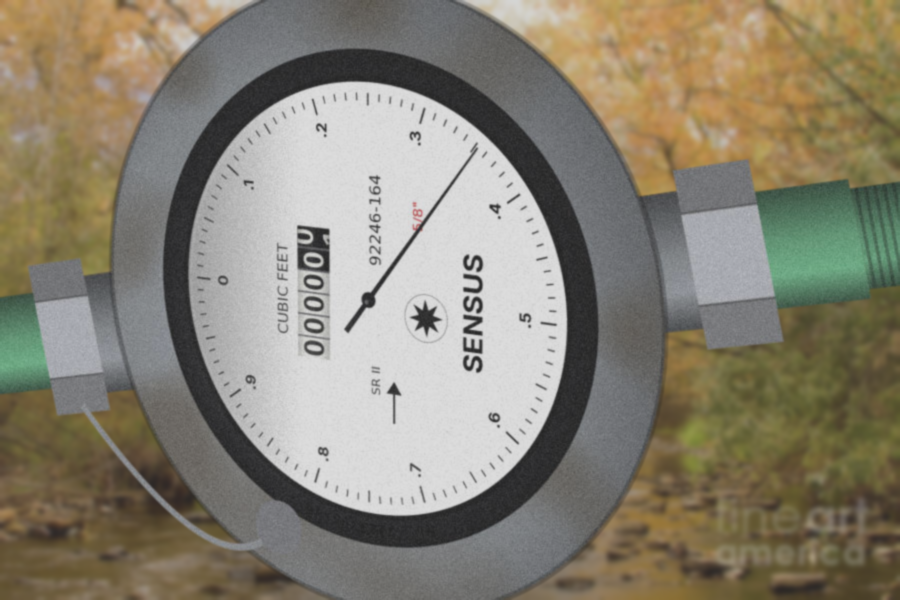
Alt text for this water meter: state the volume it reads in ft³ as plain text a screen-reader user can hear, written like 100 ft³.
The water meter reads 0.35 ft³
